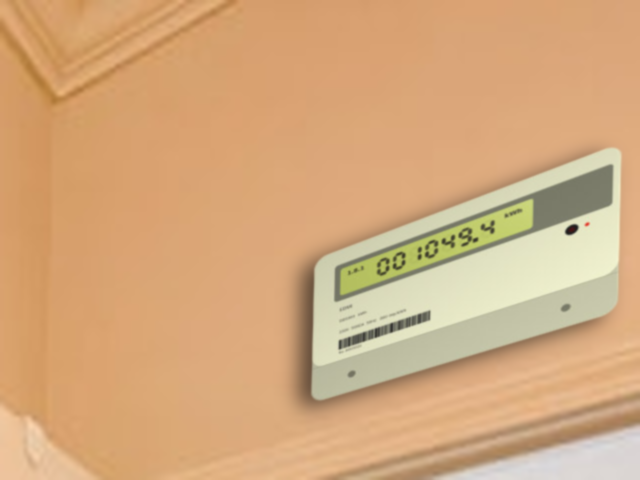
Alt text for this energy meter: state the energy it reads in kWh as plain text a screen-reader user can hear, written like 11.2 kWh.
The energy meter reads 1049.4 kWh
